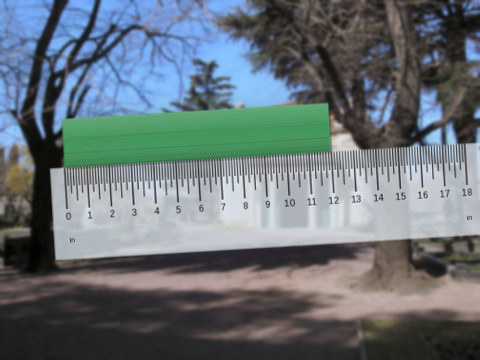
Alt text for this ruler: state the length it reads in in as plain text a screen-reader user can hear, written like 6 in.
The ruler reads 12 in
